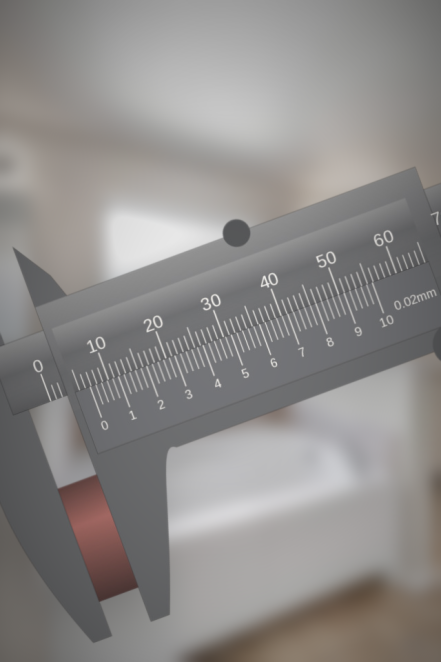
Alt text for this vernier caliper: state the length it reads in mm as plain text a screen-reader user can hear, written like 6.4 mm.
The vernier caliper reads 6.8 mm
